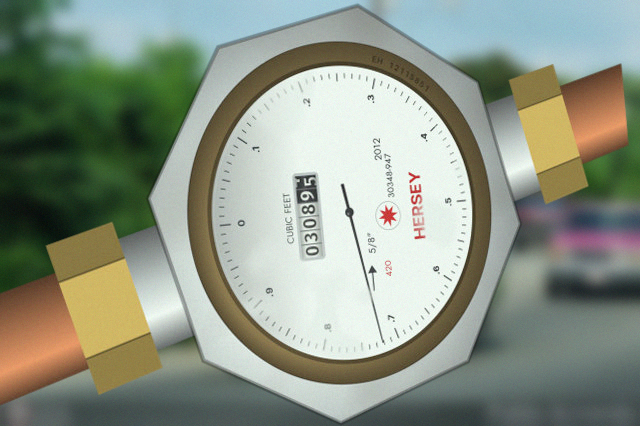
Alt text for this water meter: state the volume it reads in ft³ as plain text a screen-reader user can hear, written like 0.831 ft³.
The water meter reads 30894.72 ft³
